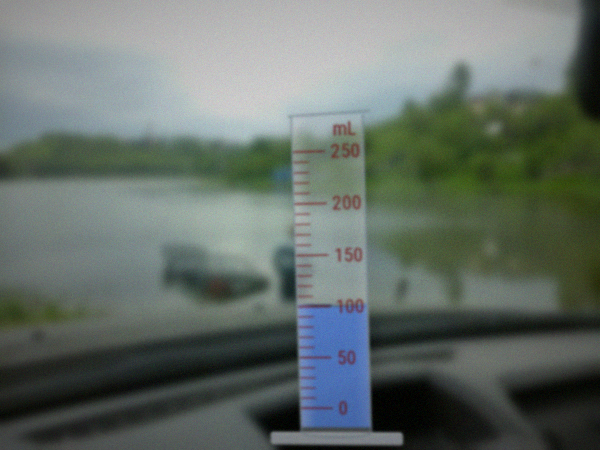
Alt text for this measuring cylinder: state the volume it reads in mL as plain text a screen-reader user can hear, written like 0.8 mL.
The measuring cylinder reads 100 mL
